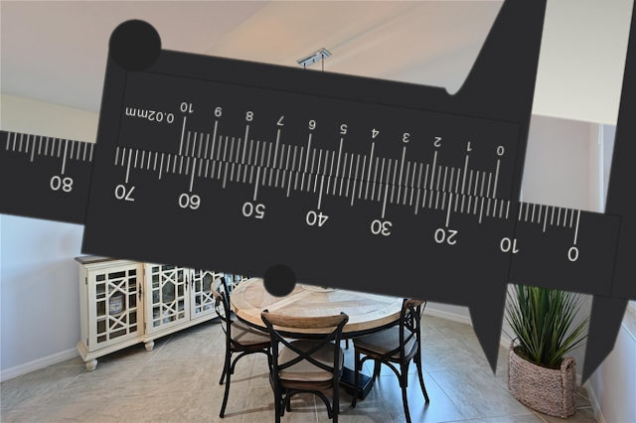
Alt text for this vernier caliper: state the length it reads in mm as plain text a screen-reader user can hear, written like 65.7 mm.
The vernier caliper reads 13.4 mm
